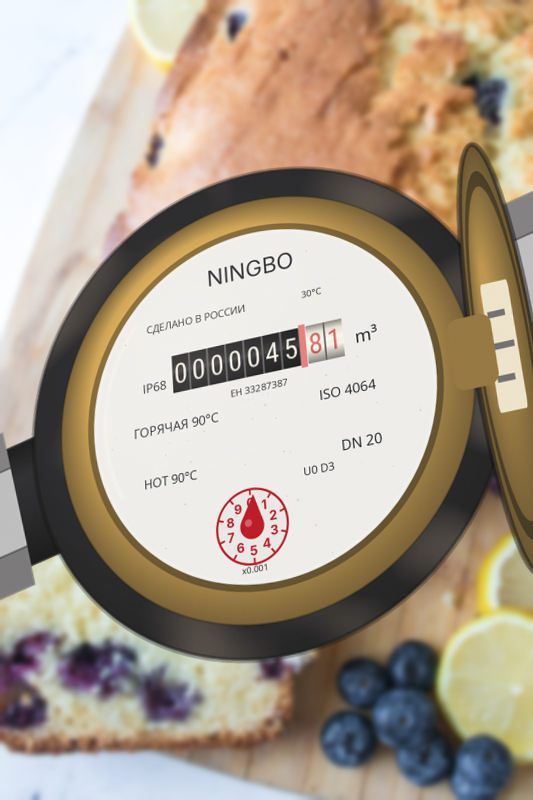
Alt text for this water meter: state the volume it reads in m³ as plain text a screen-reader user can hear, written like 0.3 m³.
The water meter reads 45.810 m³
